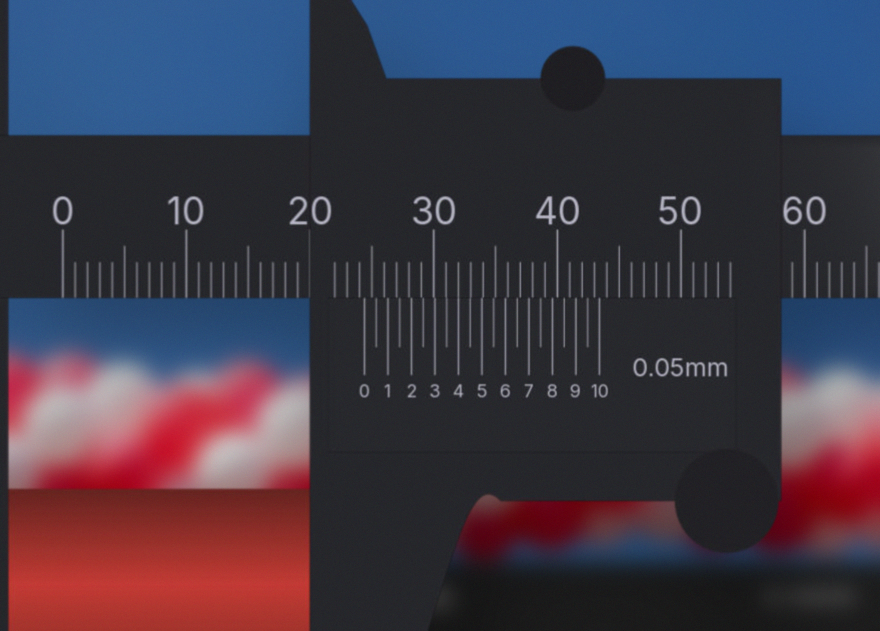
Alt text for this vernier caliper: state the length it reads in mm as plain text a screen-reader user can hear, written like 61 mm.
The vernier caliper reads 24.4 mm
